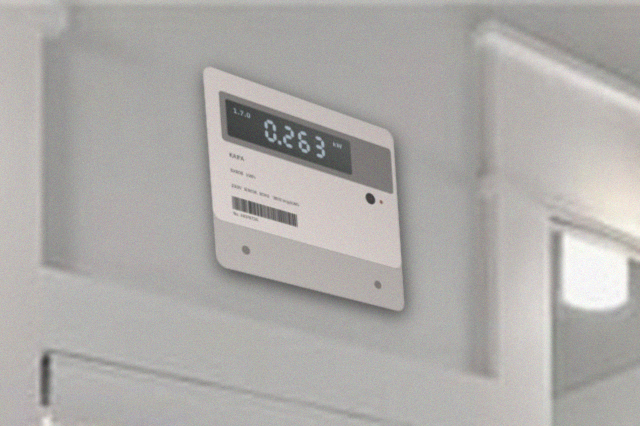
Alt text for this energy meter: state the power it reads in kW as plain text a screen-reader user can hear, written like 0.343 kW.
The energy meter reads 0.263 kW
